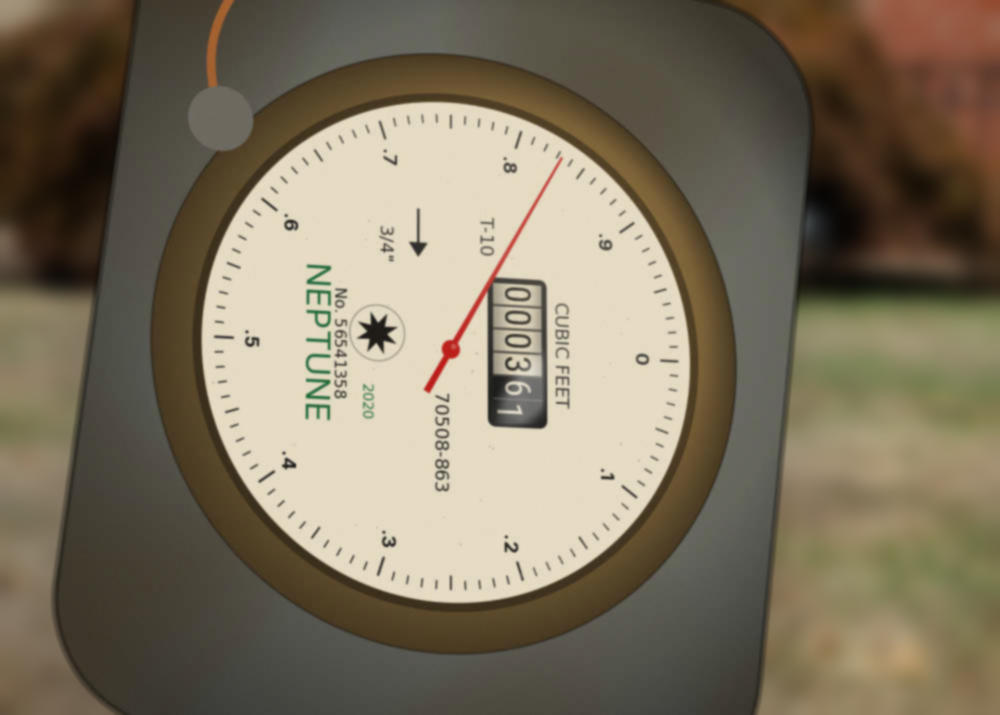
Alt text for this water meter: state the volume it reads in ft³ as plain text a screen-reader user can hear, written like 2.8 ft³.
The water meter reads 360.83 ft³
